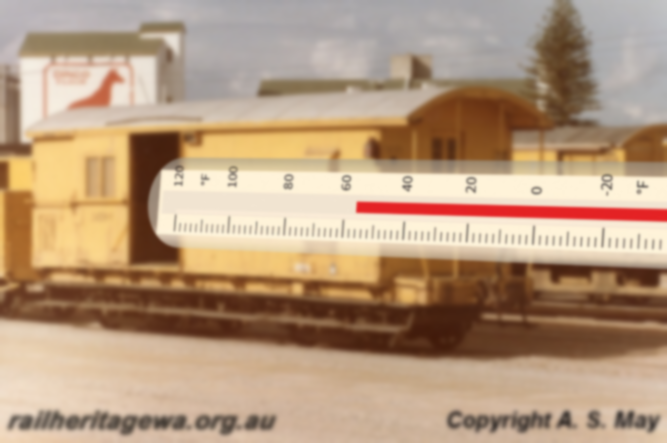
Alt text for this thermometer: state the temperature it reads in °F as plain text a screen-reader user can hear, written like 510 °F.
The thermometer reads 56 °F
